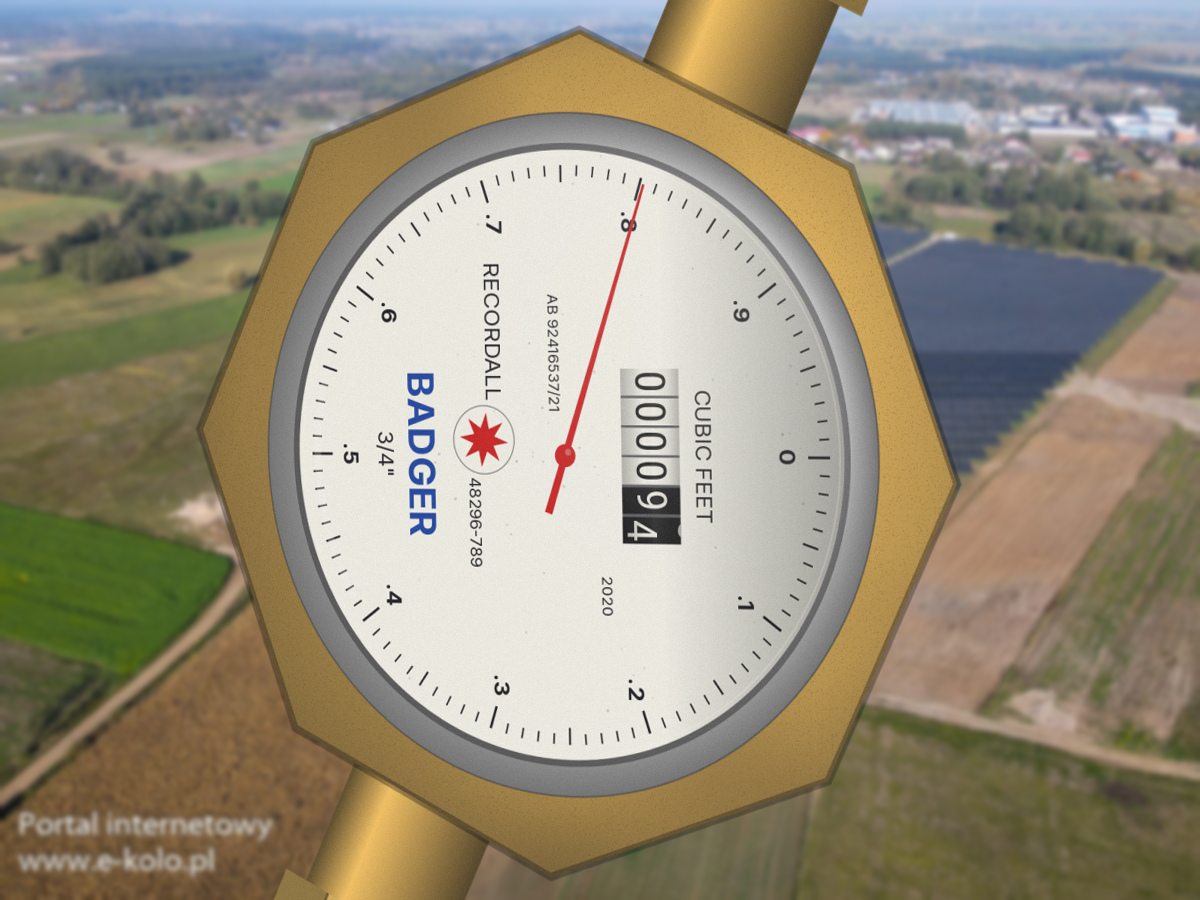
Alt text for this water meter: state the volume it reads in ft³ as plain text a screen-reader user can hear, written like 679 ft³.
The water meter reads 93.80 ft³
